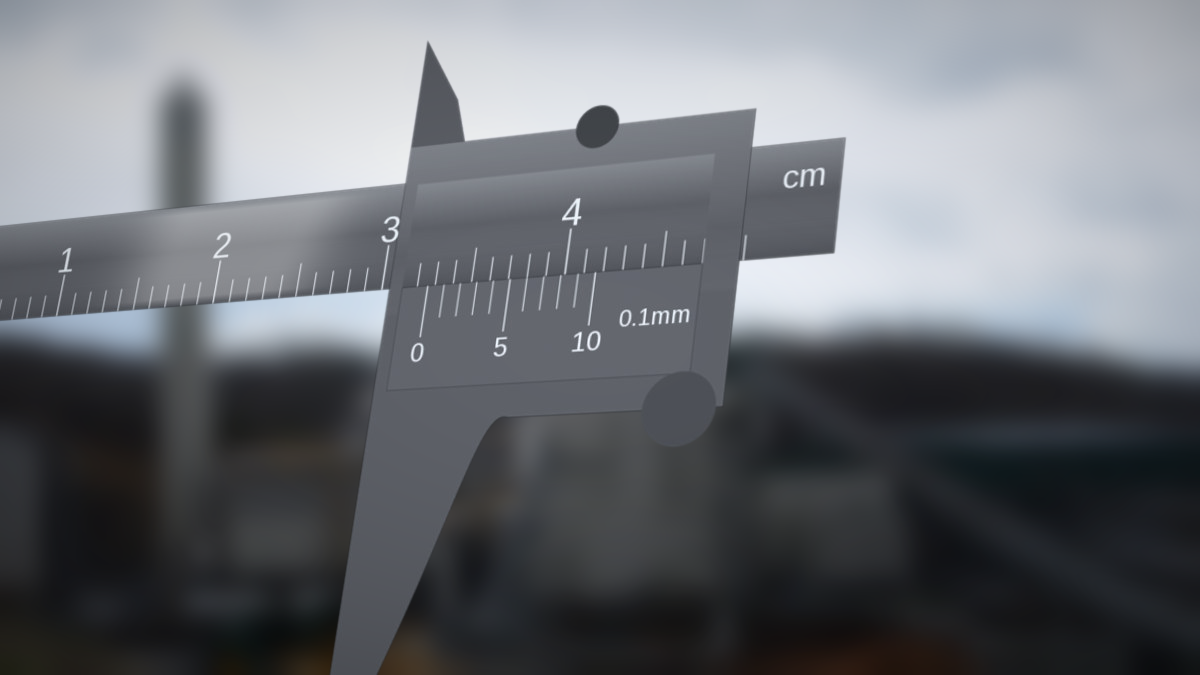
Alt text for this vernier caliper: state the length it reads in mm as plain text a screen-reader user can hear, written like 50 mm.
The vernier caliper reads 32.6 mm
